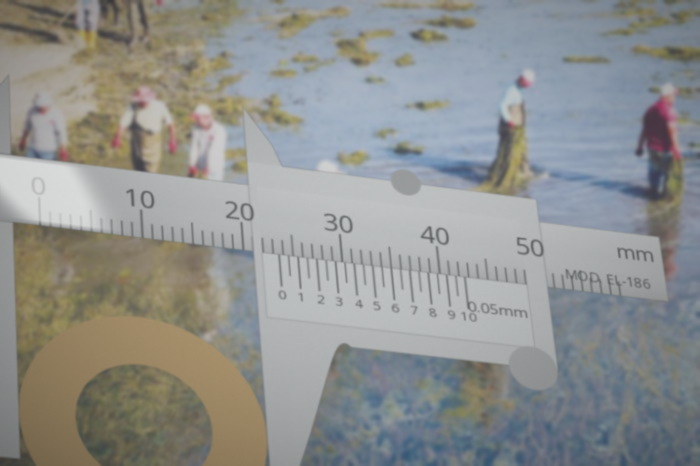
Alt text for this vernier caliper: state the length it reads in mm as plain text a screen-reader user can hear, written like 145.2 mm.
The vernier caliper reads 23.6 mm
